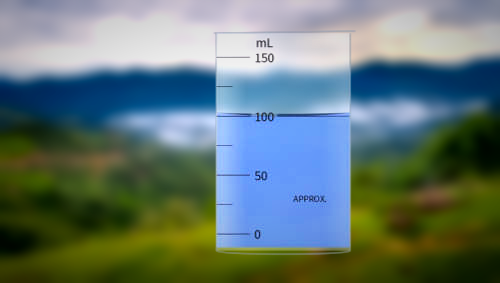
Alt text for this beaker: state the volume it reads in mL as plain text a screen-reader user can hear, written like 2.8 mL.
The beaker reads 100 mL
